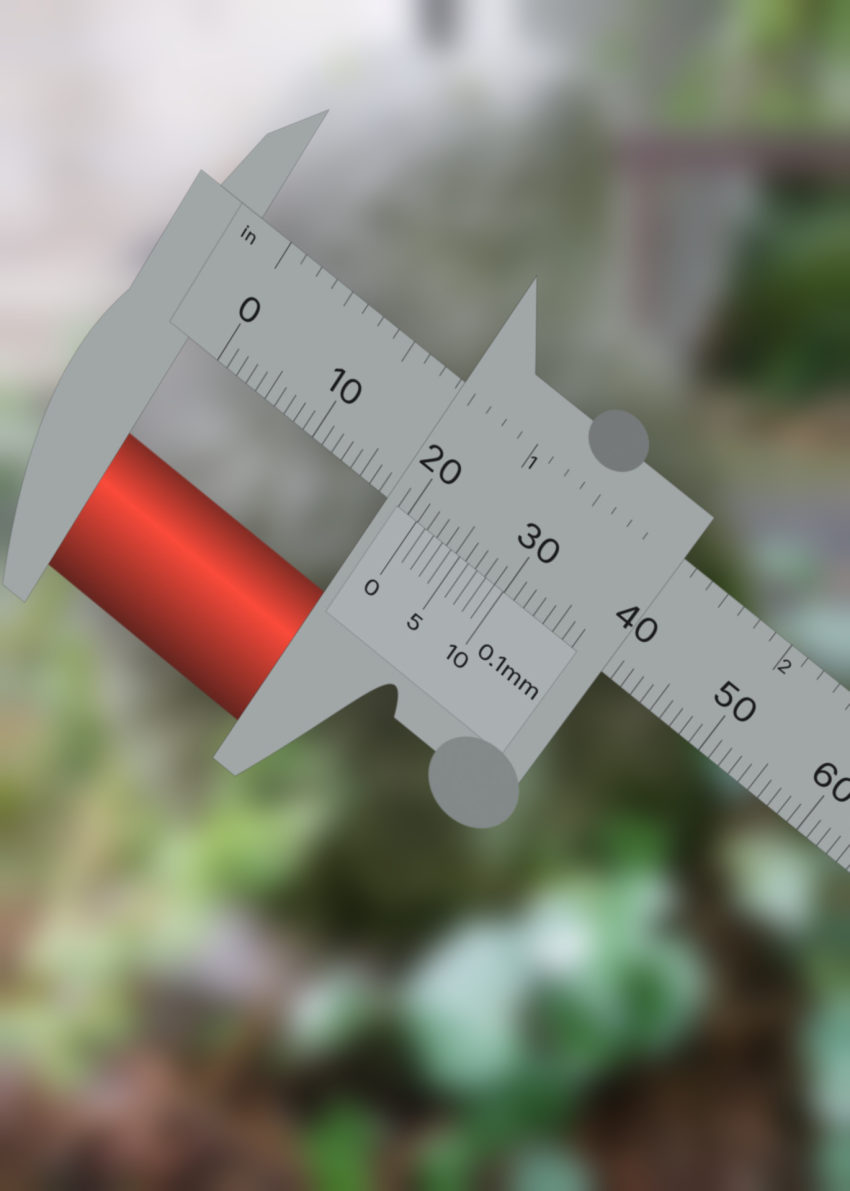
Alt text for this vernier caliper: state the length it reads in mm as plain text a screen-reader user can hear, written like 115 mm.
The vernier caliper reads 20.9 mm
